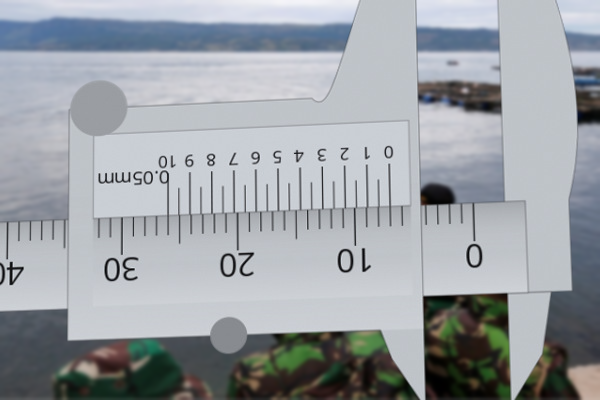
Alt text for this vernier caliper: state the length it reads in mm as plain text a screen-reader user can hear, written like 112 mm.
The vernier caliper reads 7.0 mm
